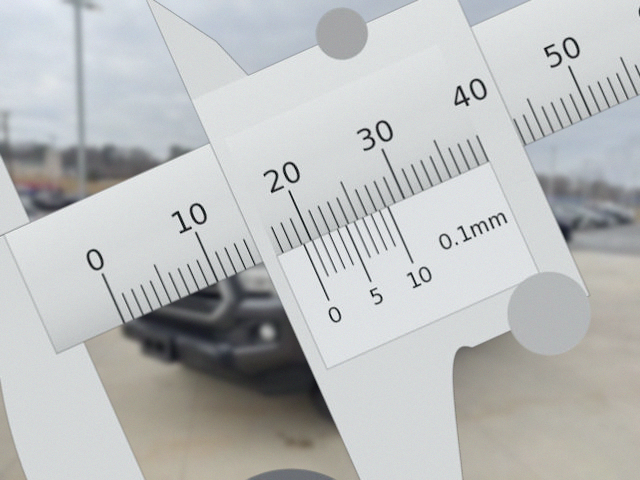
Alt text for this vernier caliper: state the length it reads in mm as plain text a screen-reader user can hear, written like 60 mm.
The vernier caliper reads 19.2 mm
